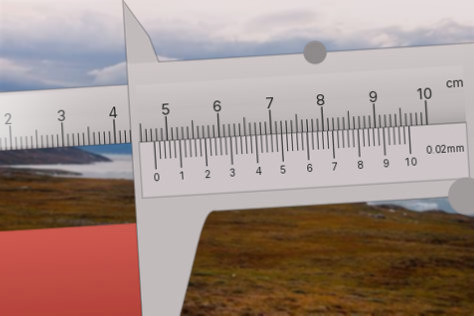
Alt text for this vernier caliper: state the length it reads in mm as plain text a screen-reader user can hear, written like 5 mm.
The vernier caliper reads 47.5 mm
